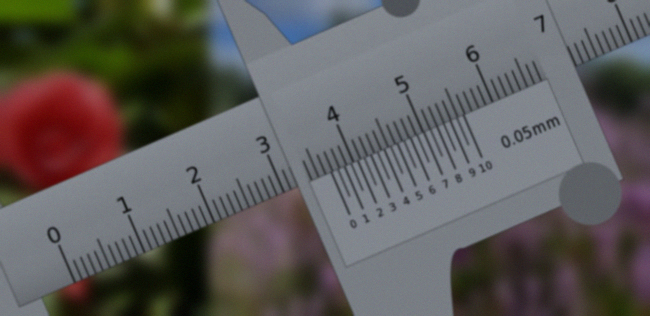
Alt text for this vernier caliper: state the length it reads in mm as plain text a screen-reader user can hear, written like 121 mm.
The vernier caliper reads 36.8 mm
